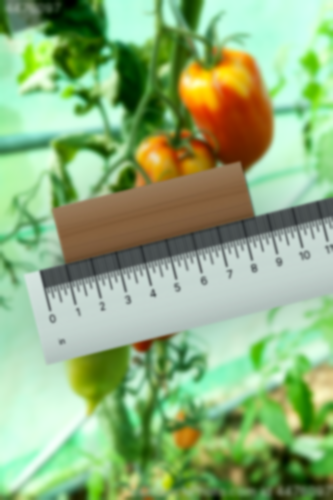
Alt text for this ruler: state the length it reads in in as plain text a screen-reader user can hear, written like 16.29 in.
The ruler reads 7.5 in
